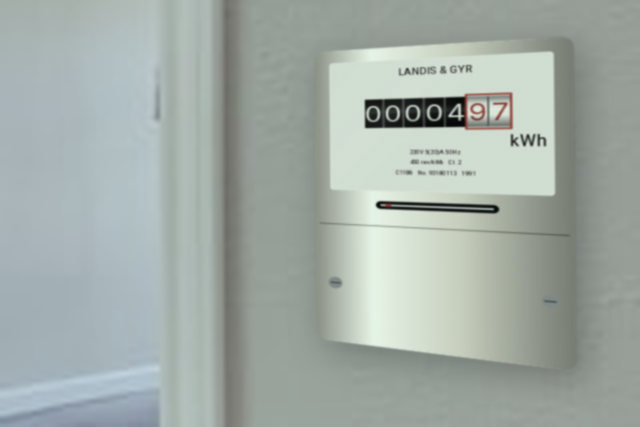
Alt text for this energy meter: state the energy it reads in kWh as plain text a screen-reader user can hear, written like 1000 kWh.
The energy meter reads 4.97 kWh
